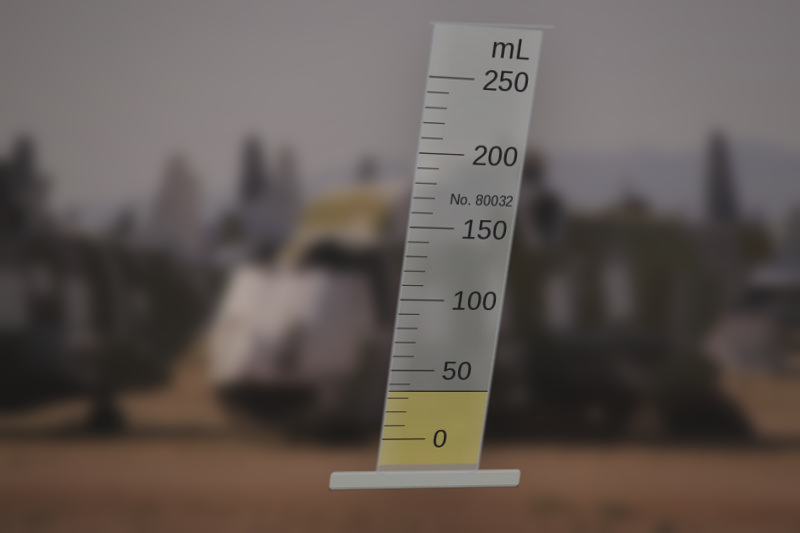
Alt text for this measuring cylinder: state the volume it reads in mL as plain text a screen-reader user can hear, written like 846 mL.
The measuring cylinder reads 35 mL
